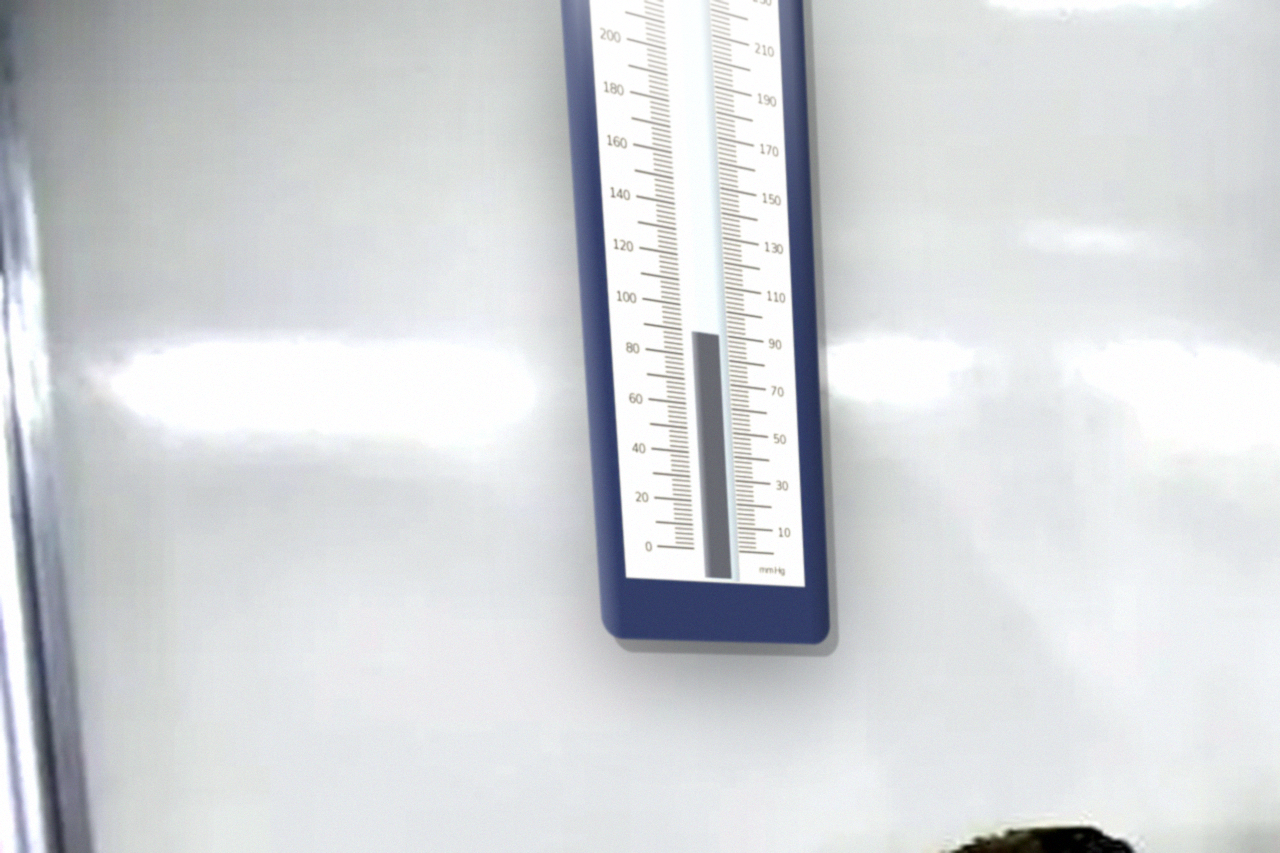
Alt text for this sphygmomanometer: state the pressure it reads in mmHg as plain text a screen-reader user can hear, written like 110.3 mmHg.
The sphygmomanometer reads 90 mmHg
